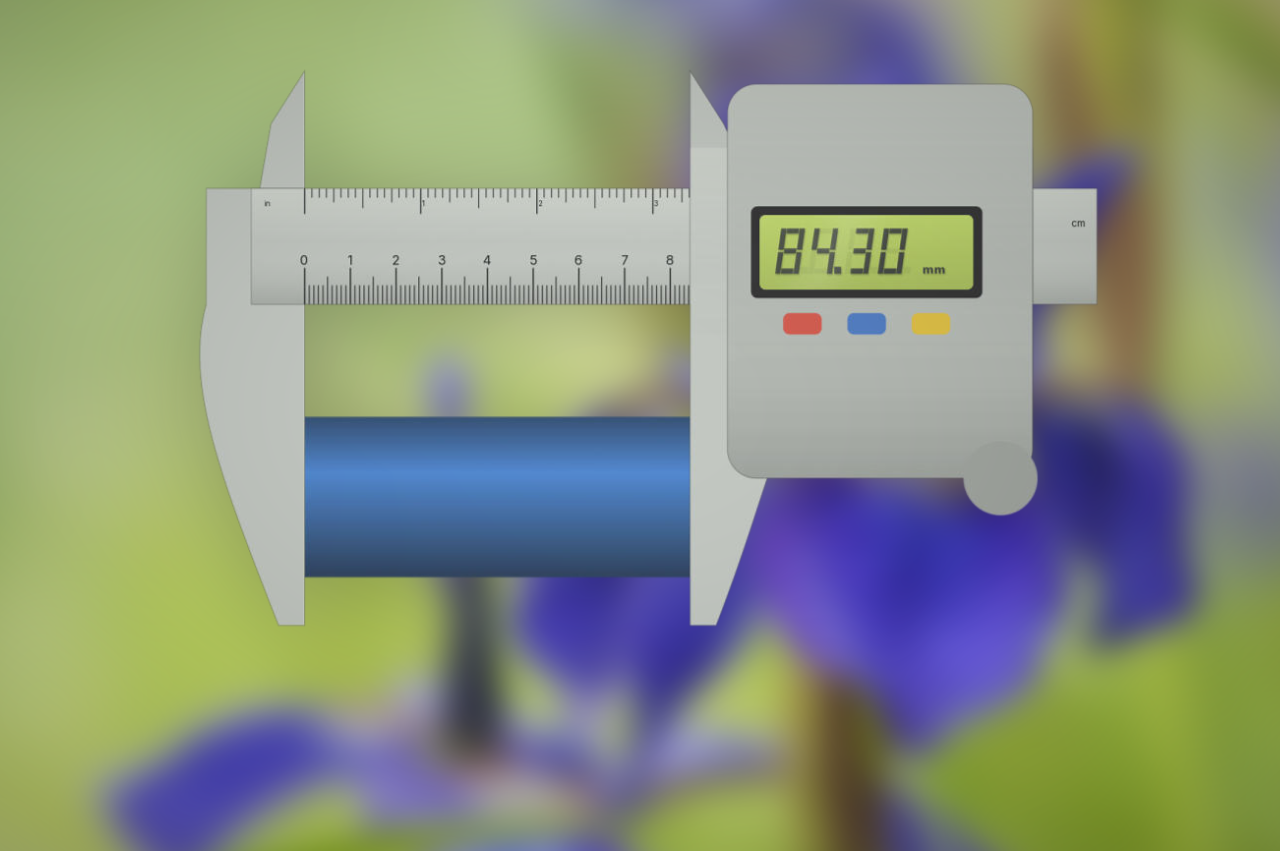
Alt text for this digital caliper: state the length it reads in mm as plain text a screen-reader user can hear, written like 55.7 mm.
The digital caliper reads 84.30 mm
